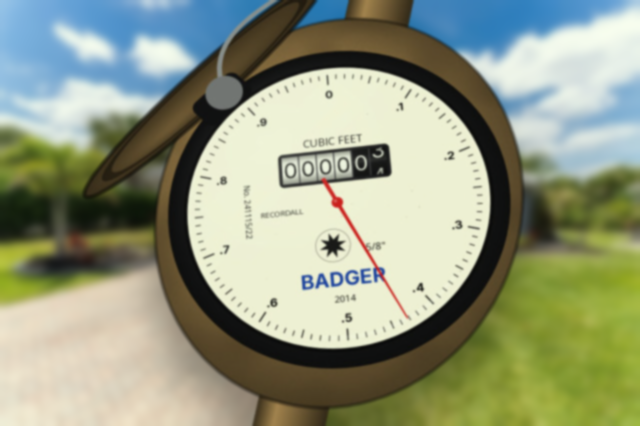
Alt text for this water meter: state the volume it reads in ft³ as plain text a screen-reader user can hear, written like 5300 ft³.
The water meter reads 3.43 ft³
